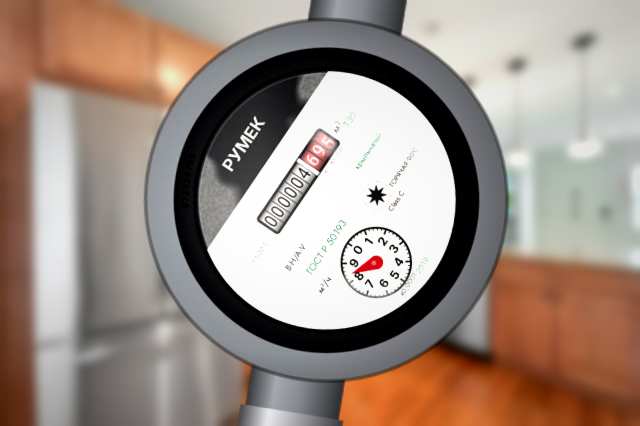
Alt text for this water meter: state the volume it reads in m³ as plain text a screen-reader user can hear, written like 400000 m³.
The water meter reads 4.6948 m³
